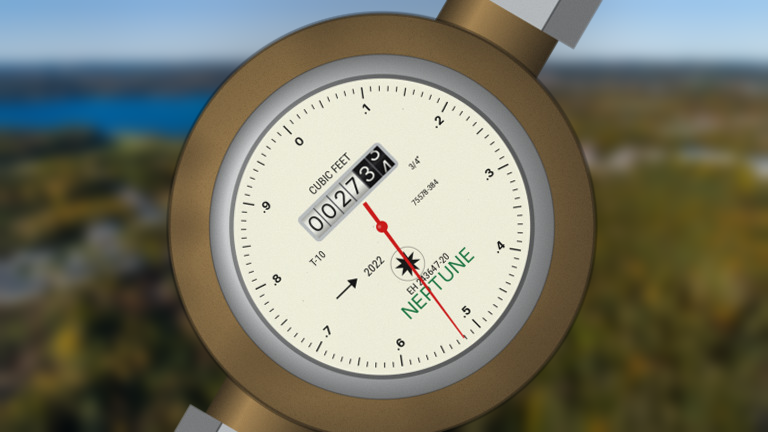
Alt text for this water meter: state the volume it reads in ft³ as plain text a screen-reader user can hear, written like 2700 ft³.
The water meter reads 2733.52 ft³
